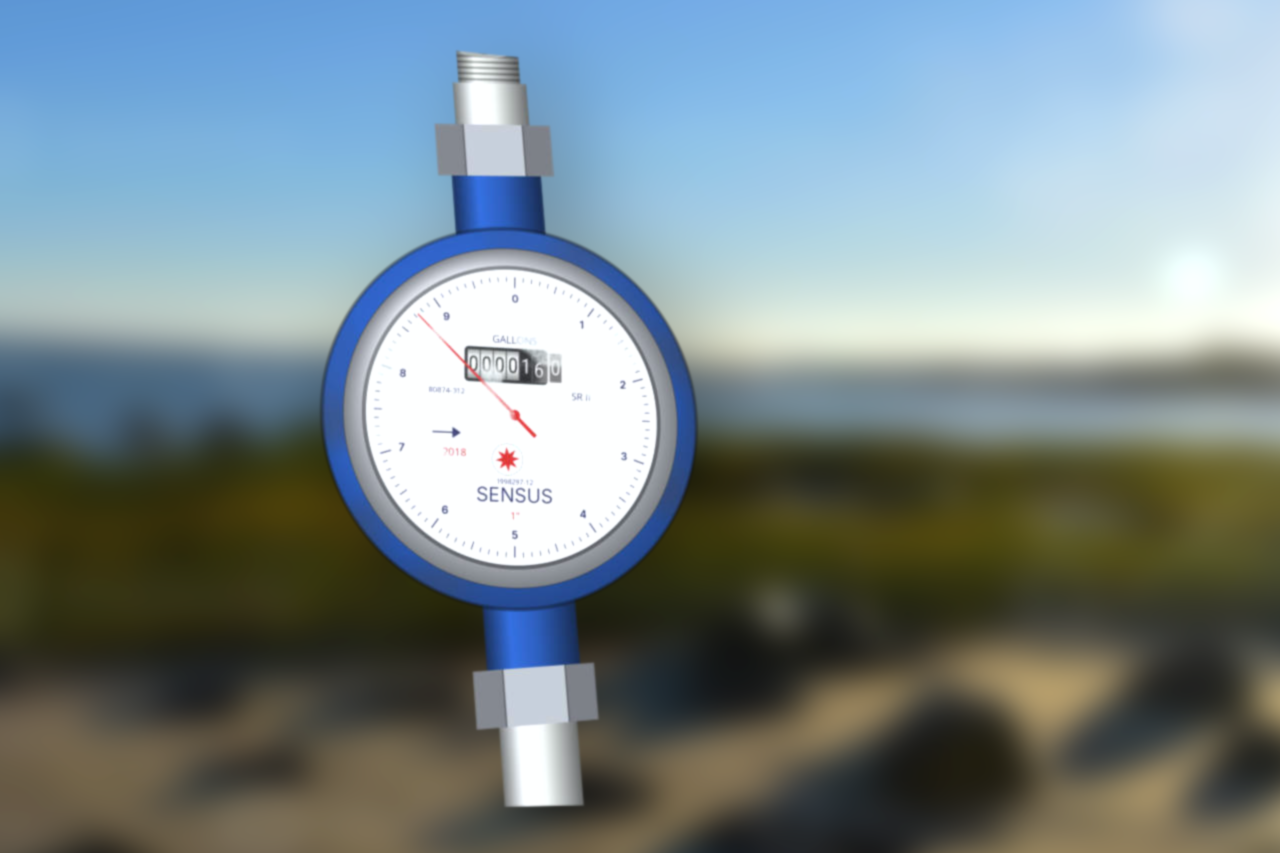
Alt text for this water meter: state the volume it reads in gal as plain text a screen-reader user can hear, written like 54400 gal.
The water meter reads 158.7 gal
